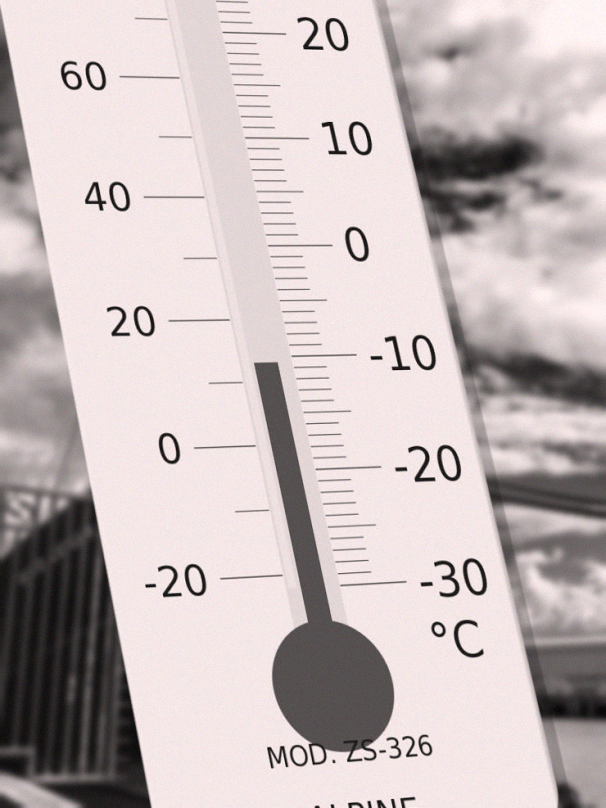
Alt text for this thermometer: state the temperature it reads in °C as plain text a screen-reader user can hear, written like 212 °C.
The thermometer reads -10.5 °C
